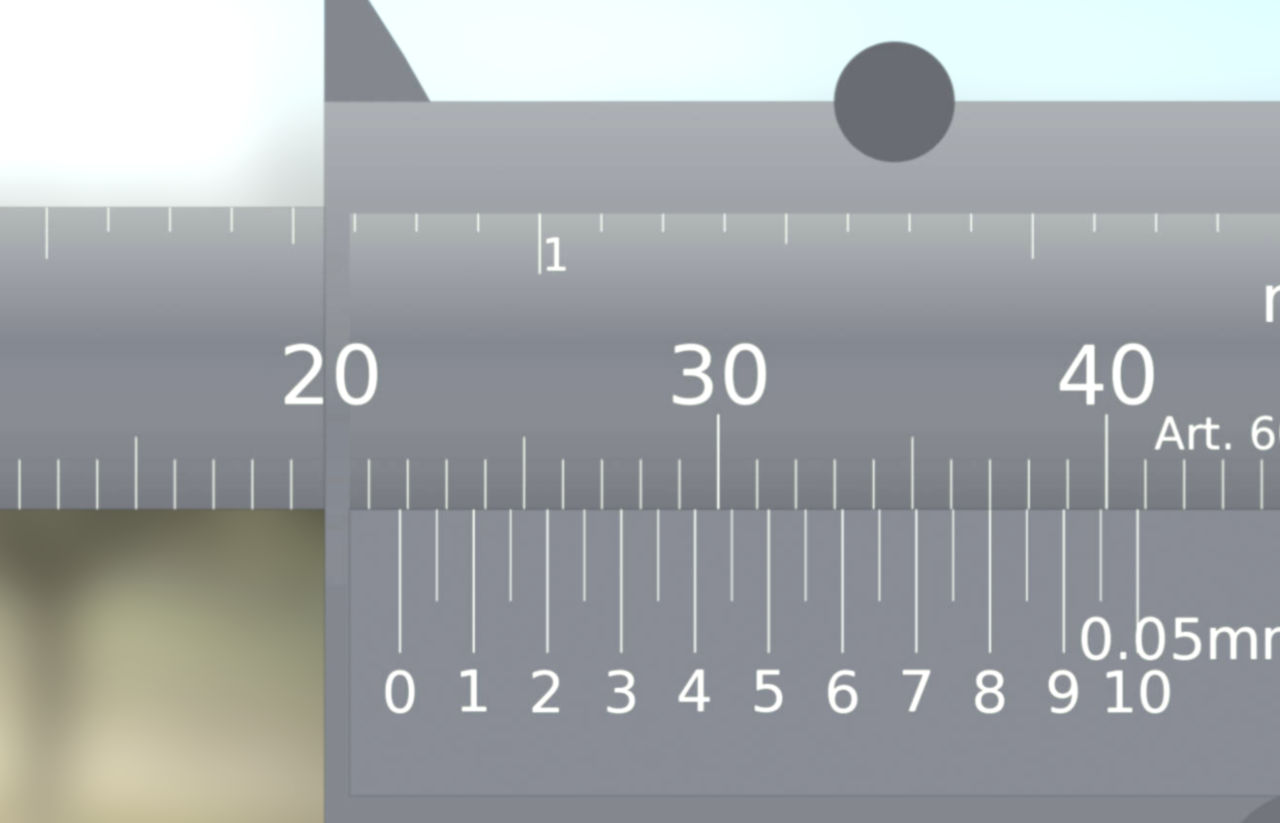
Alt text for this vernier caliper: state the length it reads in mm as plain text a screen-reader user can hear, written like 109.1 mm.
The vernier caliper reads 21.80 mm
